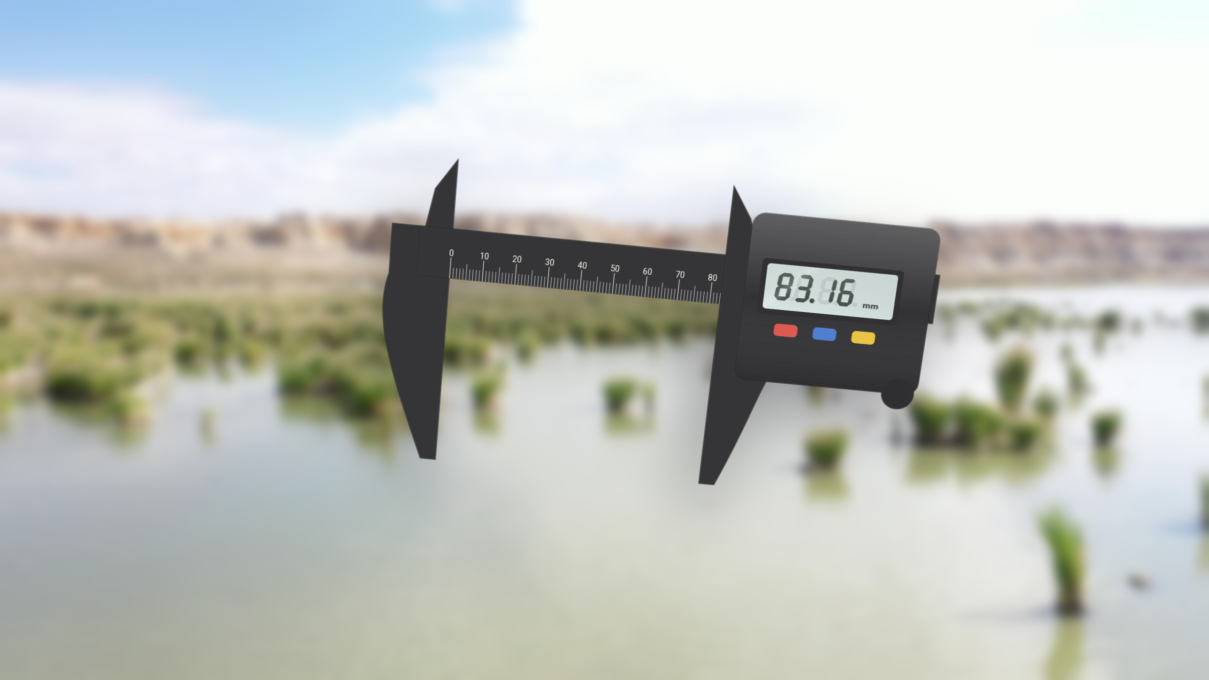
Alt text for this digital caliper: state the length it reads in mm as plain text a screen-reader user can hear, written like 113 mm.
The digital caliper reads 83.16 mm
